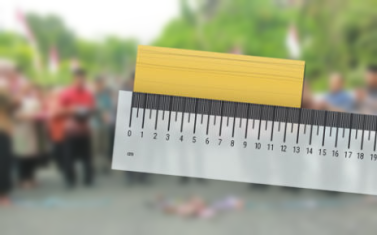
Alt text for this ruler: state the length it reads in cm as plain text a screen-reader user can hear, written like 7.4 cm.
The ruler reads 13 cm
